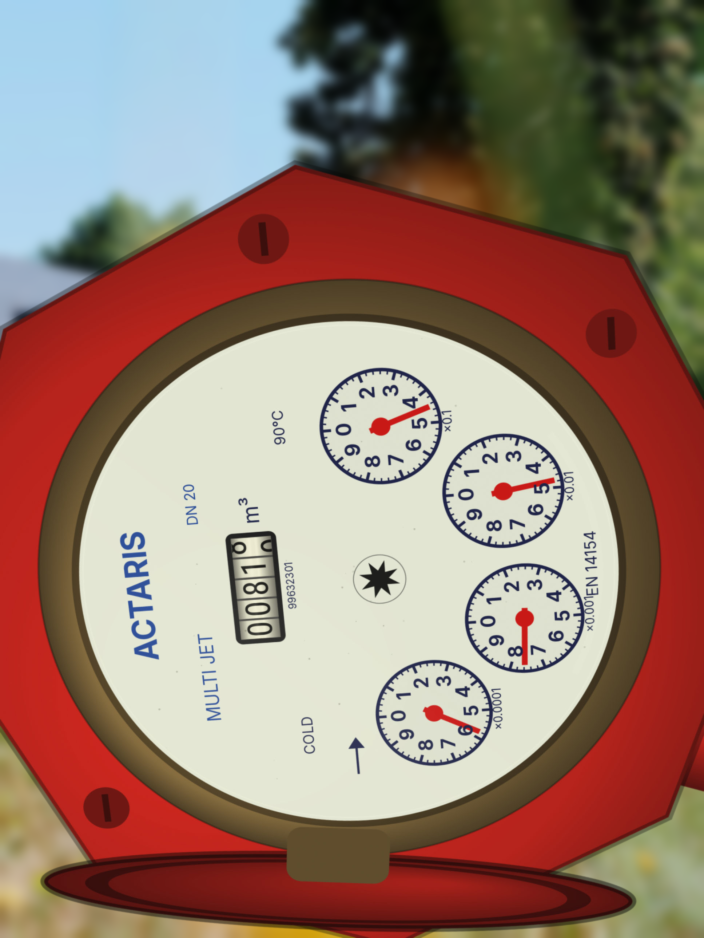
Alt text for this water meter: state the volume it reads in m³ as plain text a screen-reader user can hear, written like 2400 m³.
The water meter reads 818.4475 m³
